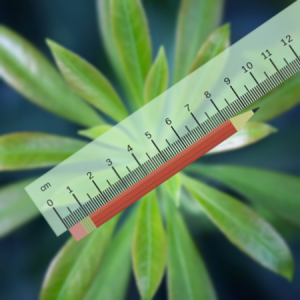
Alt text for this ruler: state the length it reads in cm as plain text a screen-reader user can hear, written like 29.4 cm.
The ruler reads 9.5 cm
